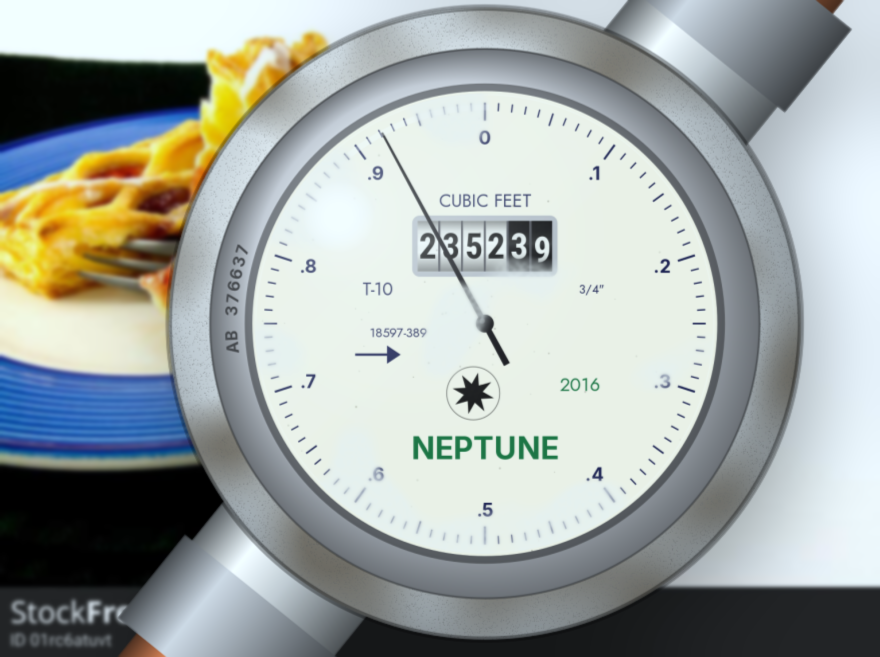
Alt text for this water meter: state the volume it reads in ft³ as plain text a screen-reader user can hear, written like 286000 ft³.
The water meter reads 235238.92 ft³
